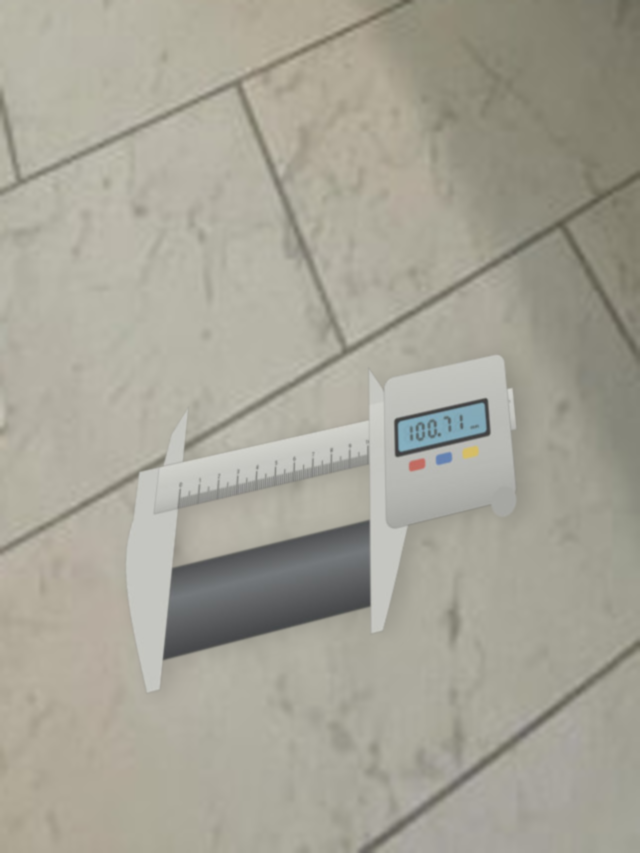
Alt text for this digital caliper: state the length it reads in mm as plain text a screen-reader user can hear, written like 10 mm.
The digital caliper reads 100.71 mm
